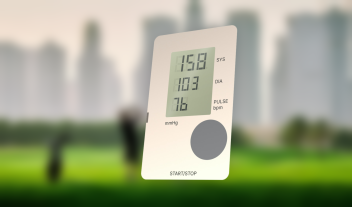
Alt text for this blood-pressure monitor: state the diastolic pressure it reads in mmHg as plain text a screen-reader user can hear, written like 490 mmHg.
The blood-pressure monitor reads 103 mmHg
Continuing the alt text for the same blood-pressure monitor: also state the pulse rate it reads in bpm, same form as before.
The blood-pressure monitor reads 76 bpm
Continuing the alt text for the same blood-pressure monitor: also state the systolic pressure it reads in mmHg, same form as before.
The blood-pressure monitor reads 158 mmHg
